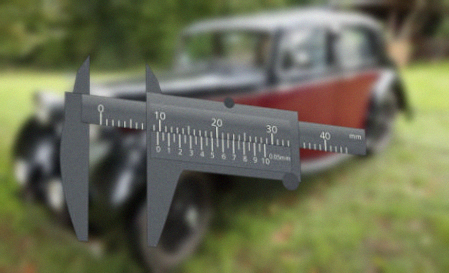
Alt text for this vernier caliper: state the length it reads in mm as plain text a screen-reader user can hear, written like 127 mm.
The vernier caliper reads 9.6 mm
